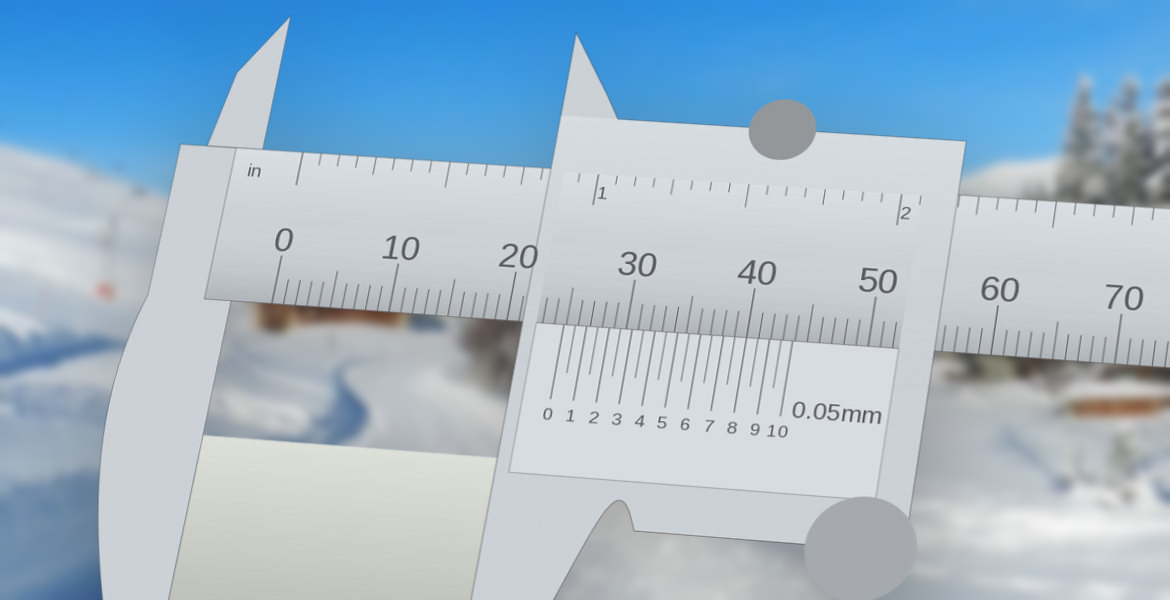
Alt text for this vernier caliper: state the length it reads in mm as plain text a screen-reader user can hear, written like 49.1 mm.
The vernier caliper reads 24.8 mm
